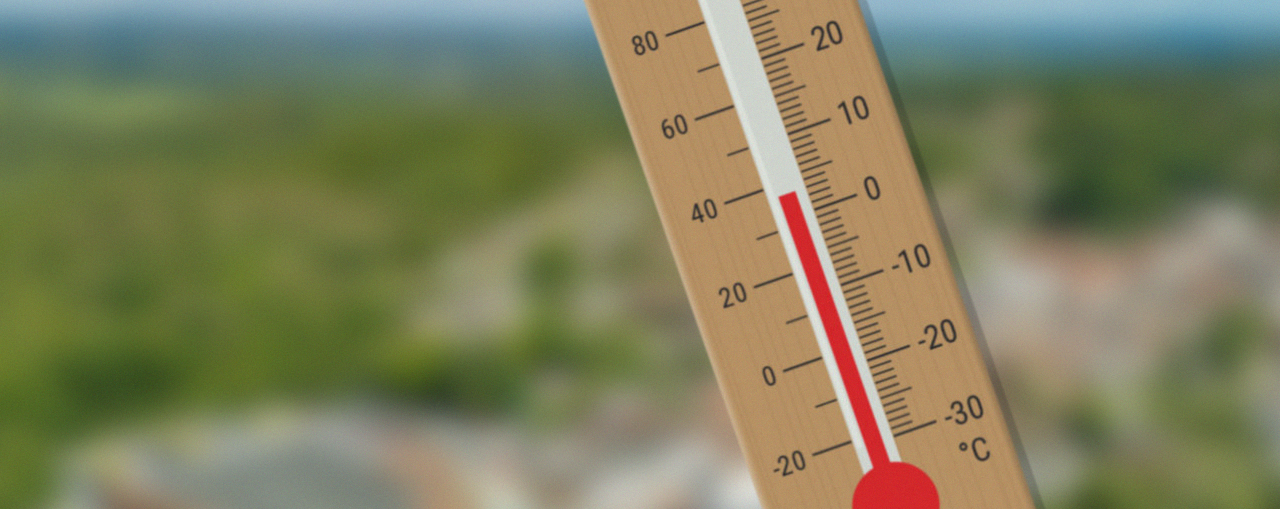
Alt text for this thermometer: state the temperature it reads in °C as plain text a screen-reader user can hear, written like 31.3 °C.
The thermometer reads 3 °C
